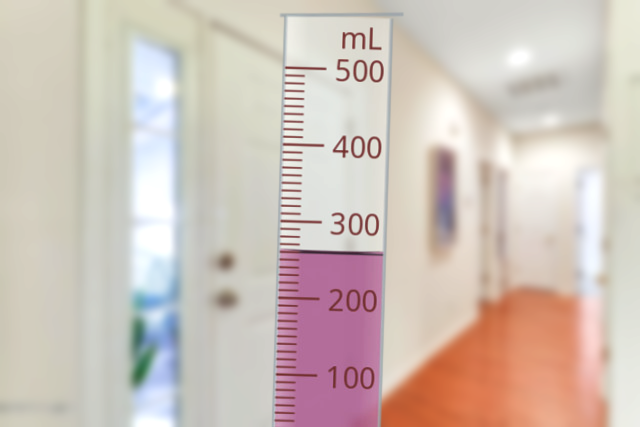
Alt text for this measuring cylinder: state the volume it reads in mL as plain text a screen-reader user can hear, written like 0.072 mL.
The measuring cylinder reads 260 mL
